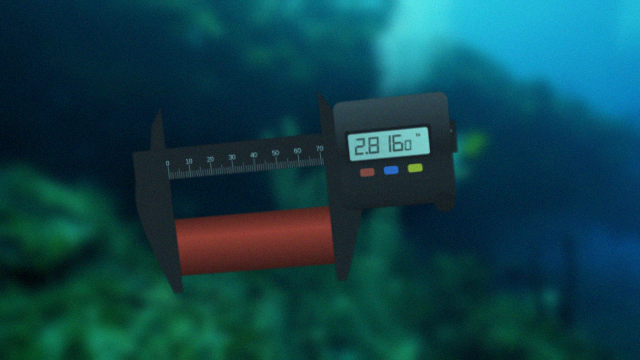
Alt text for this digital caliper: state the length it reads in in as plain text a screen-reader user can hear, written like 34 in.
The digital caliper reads 2.8160 in
